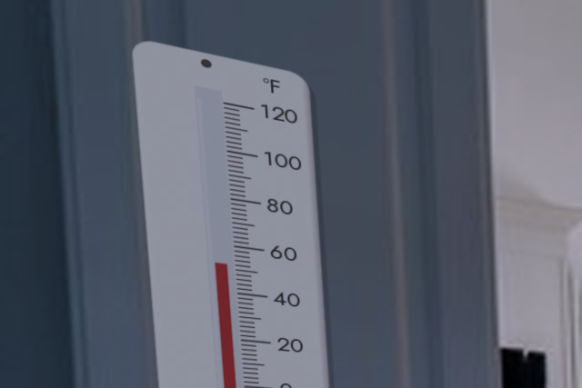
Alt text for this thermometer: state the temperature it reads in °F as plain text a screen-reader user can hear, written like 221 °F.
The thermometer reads 52 °F
